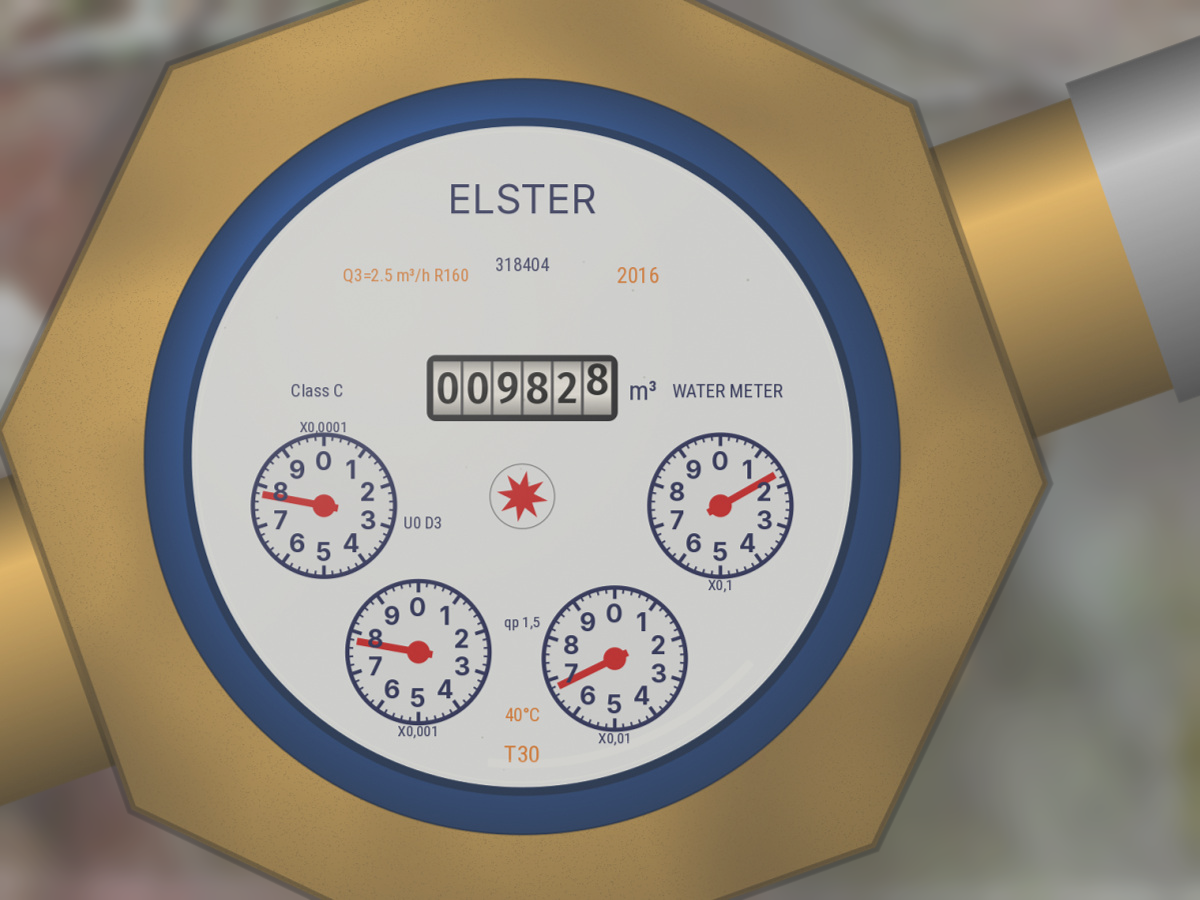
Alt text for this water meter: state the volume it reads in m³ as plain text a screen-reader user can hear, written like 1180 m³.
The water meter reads 9828.1677 m³
